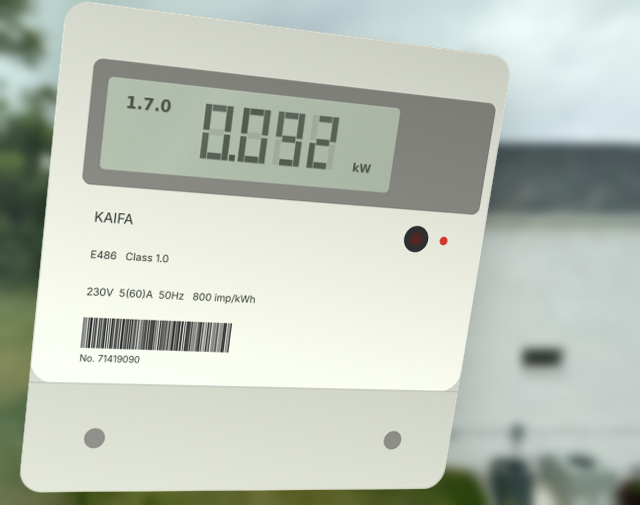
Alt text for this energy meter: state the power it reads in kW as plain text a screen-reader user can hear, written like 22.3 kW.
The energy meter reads 0.092 kW
